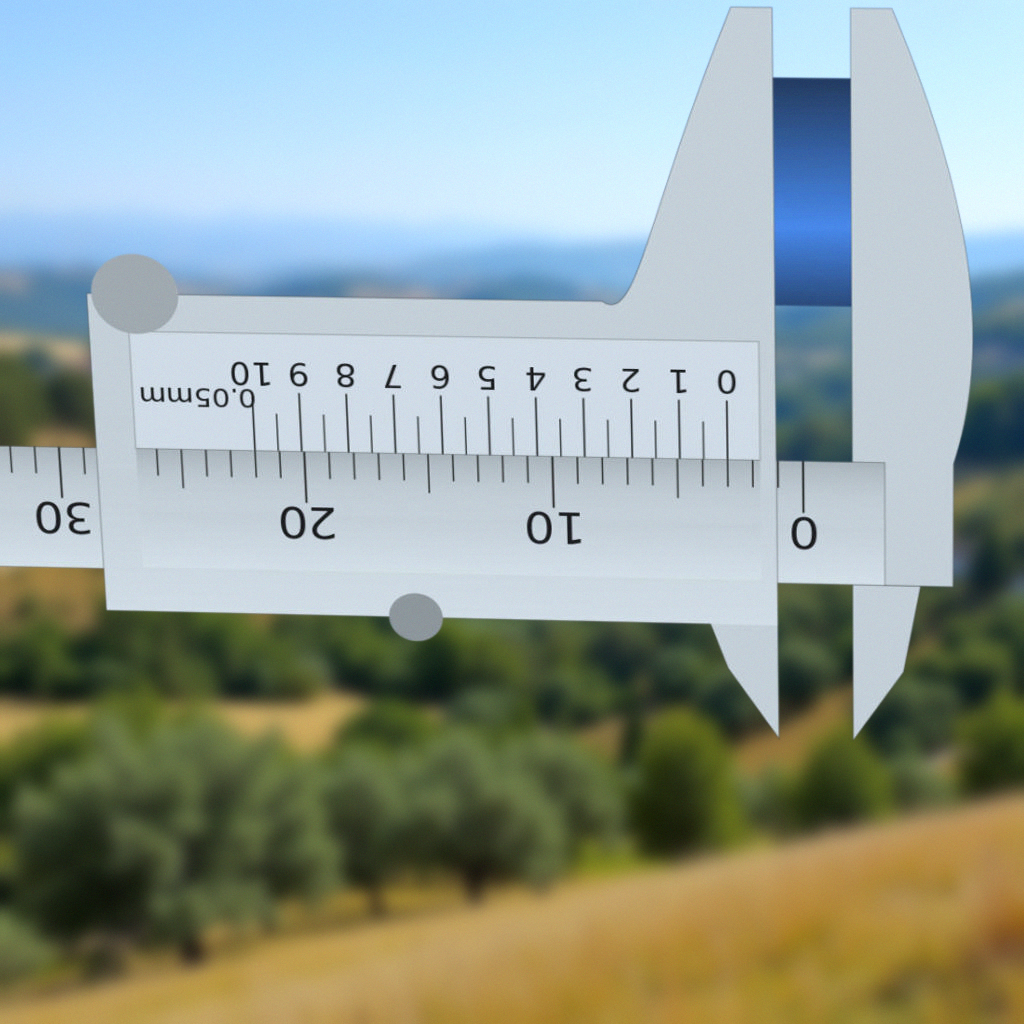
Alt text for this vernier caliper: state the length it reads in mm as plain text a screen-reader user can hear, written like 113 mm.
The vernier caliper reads 3.00 mm
